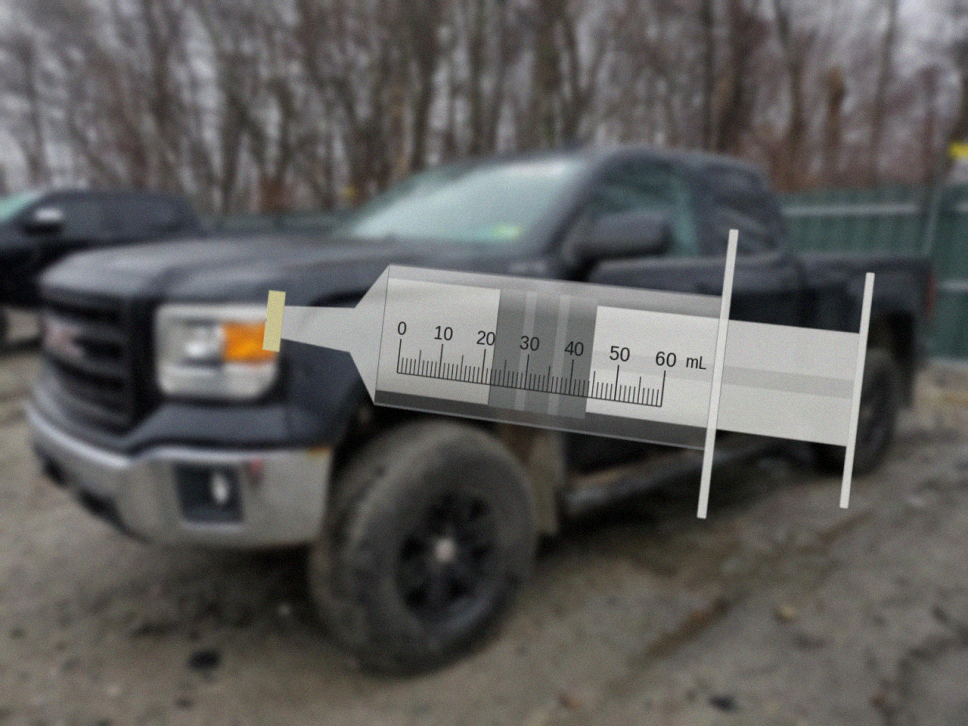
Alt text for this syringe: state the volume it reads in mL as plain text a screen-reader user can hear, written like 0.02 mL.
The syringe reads 22 mL
